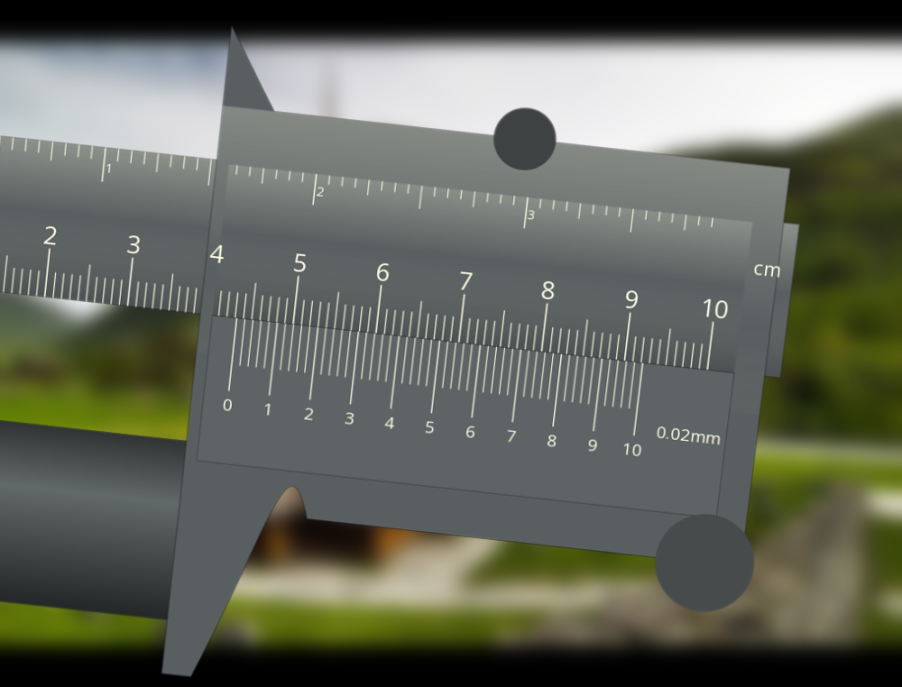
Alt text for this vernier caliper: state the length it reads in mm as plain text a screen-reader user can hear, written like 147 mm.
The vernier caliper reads 43.2 mm
